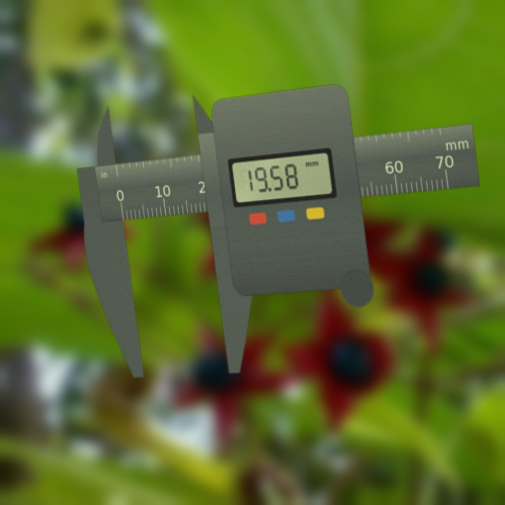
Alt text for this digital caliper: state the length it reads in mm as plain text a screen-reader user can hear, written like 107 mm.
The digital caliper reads 19.58 mm
